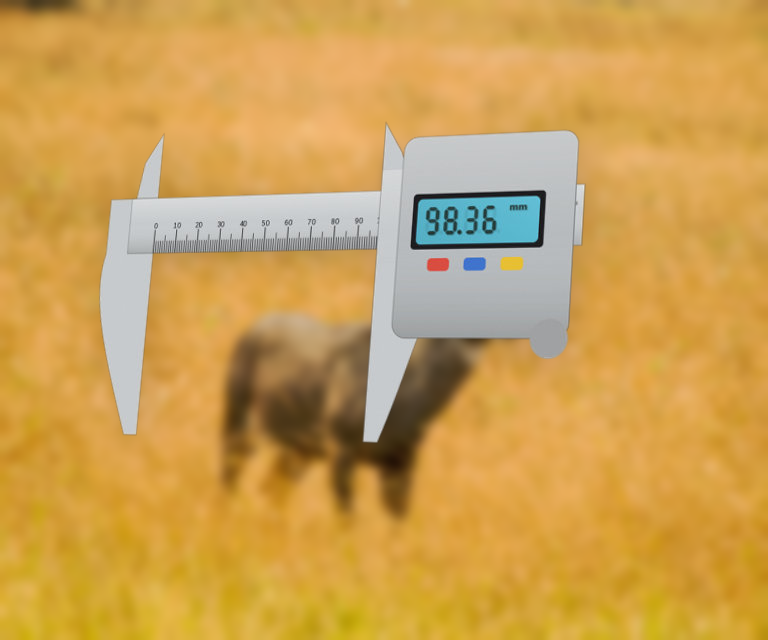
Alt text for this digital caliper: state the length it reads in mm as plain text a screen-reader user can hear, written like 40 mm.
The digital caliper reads 98.36 mm
